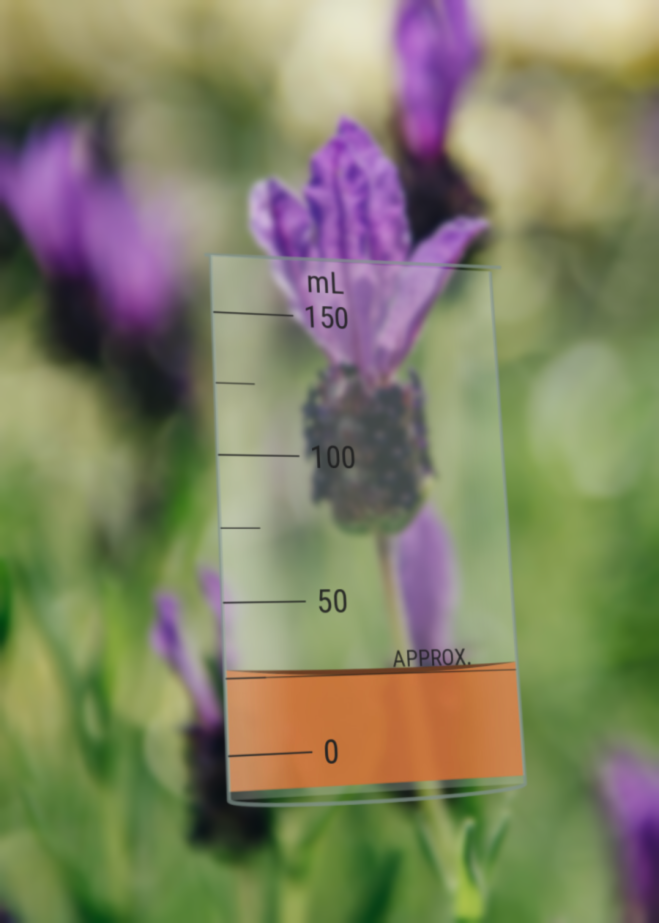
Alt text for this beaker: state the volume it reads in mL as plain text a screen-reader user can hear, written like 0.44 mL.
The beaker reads 25 mL
